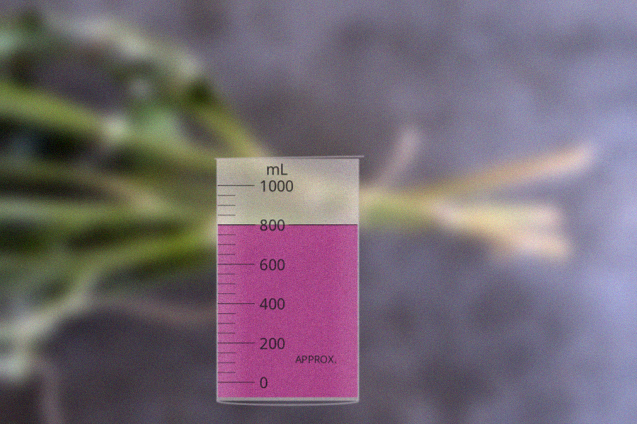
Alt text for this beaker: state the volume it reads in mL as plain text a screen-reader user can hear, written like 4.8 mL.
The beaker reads 800 mL
